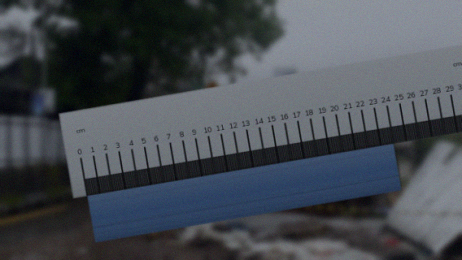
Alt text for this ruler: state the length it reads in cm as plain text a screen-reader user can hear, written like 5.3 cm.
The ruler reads 24 cm
